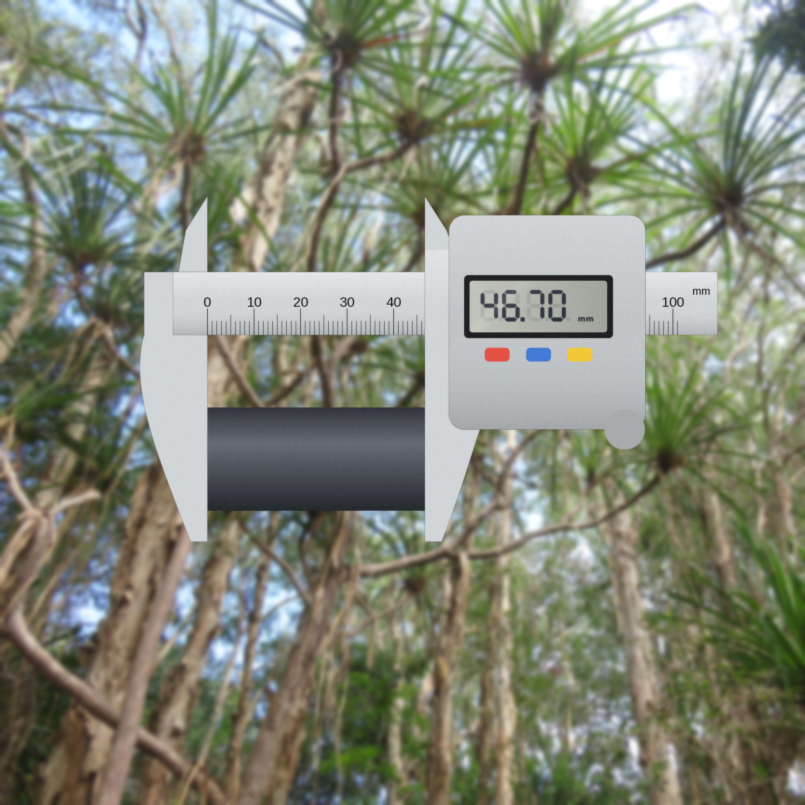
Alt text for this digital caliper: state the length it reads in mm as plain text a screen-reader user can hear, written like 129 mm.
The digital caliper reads 46.70 mm
